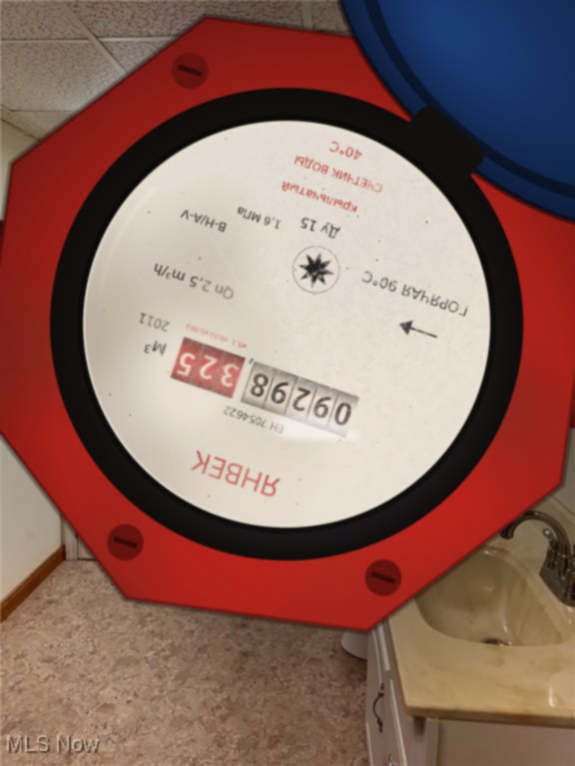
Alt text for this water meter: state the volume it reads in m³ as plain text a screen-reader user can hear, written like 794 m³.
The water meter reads 9298.325 m³
